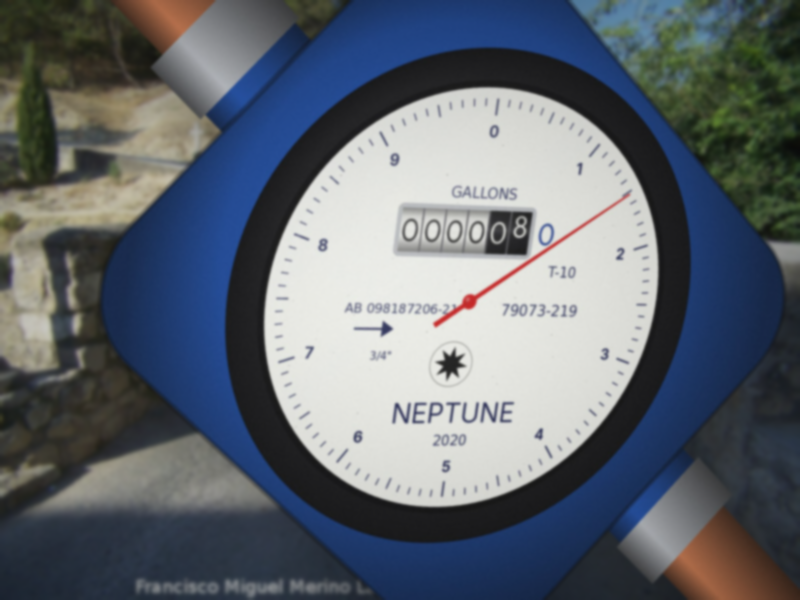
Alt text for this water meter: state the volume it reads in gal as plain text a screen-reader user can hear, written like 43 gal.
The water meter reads 81.5 gal
